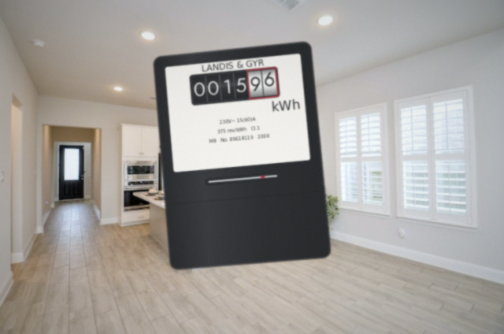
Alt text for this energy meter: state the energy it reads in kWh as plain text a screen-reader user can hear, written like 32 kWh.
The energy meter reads 15.96 kWh
